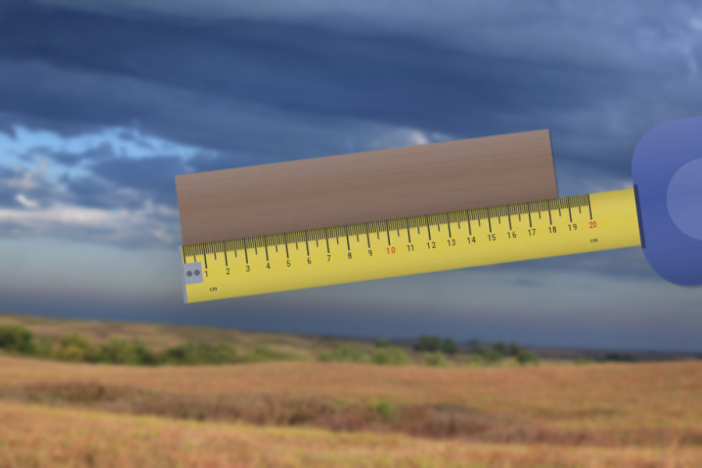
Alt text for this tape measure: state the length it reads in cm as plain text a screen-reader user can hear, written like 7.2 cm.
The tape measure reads 18.5 cm
